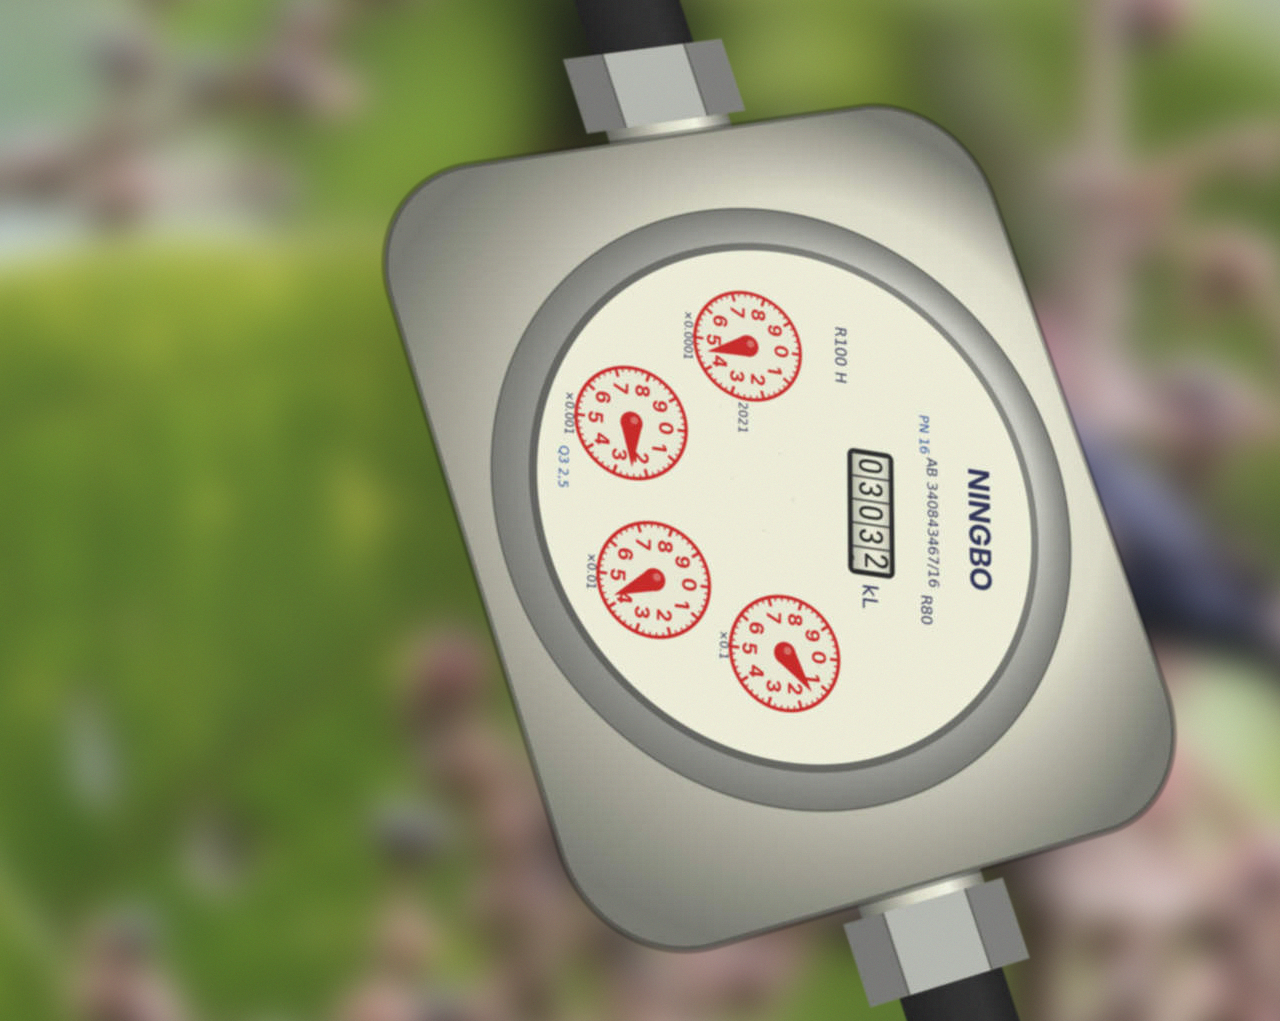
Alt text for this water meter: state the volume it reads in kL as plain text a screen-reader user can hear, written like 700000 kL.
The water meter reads 3032.1424 kL
